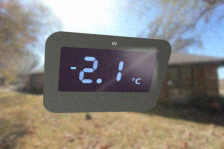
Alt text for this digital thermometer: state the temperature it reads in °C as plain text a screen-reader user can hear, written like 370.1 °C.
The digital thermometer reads -2.1 °C
